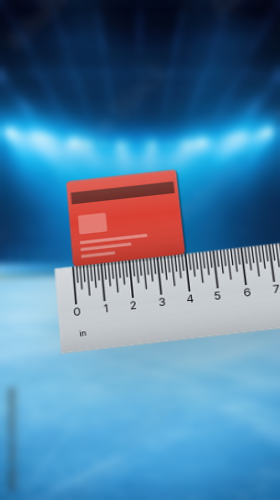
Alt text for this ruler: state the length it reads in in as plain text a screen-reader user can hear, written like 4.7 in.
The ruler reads 4 in
